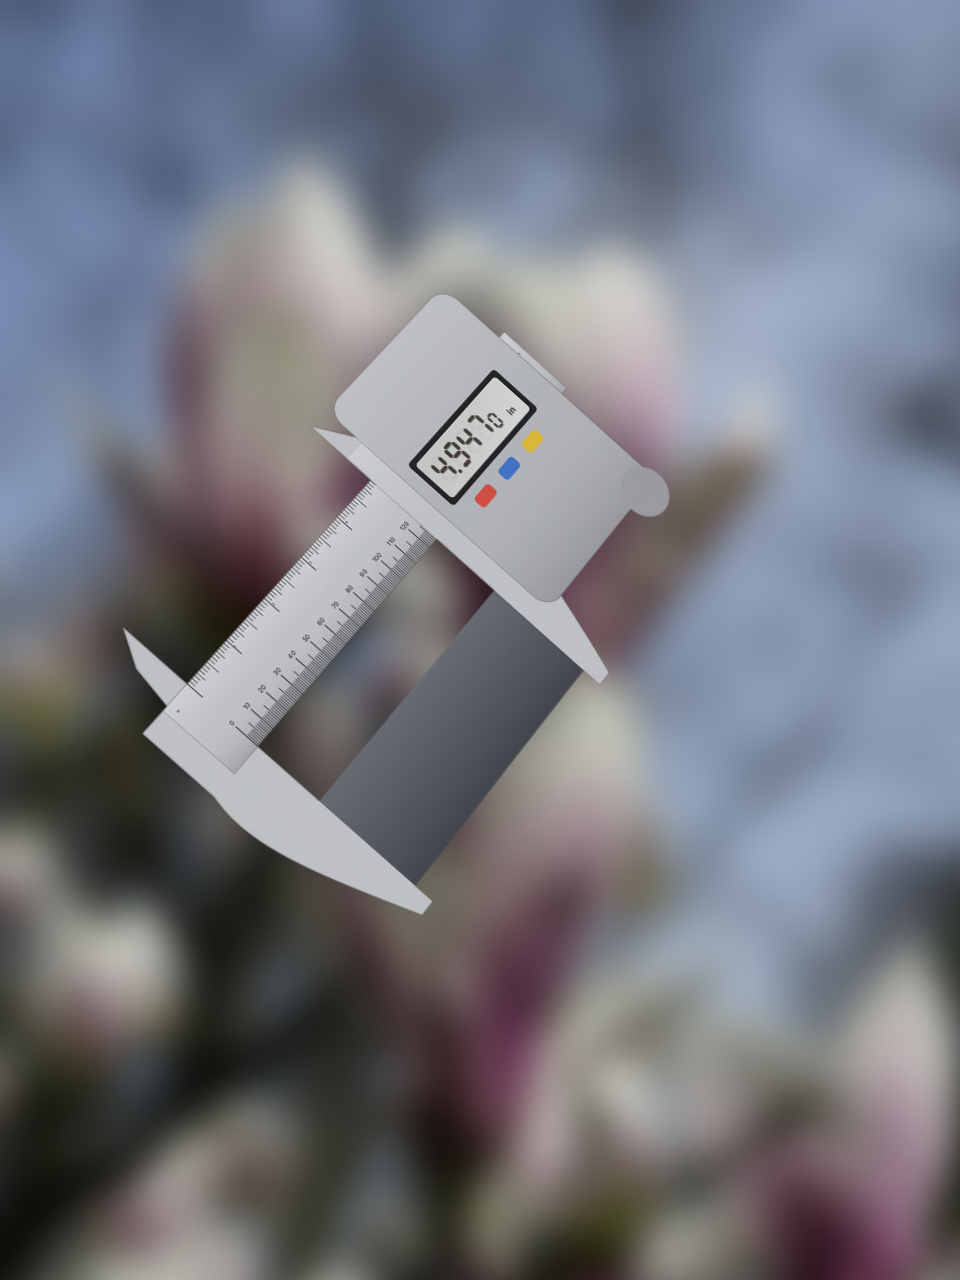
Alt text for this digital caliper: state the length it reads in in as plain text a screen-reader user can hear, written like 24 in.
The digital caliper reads 4.9470 in
